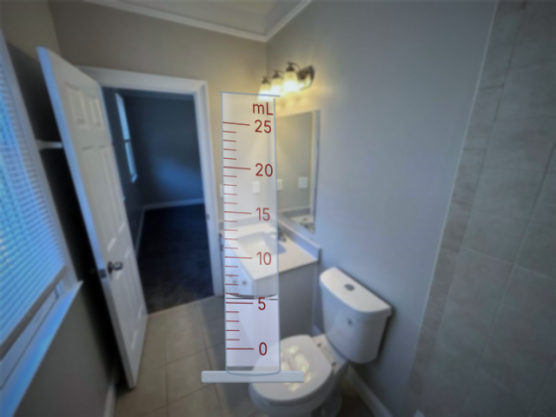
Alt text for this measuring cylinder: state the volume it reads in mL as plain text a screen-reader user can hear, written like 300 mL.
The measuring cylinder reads 5.5 mL
